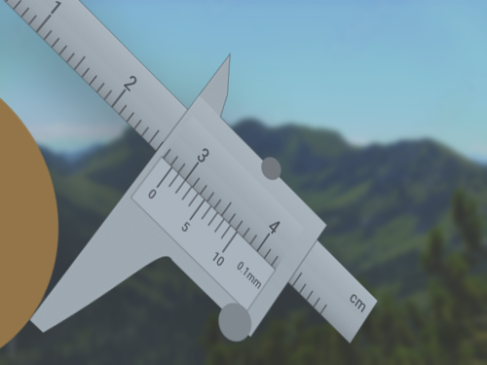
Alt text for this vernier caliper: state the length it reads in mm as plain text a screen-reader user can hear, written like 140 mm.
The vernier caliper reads 28.2 mm
